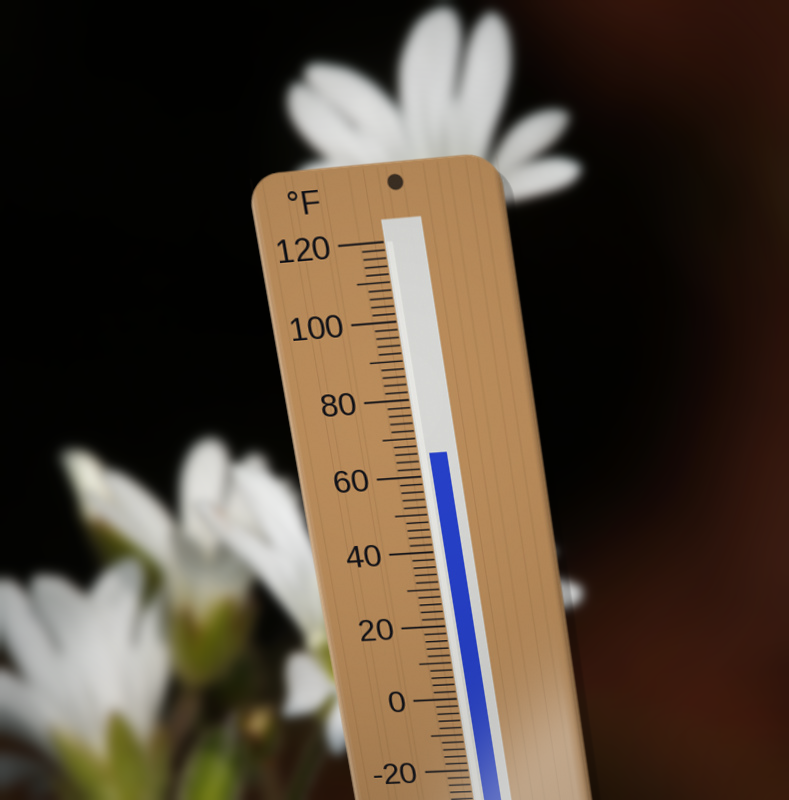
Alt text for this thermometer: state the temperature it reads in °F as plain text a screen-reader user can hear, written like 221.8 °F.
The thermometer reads 66 °F
